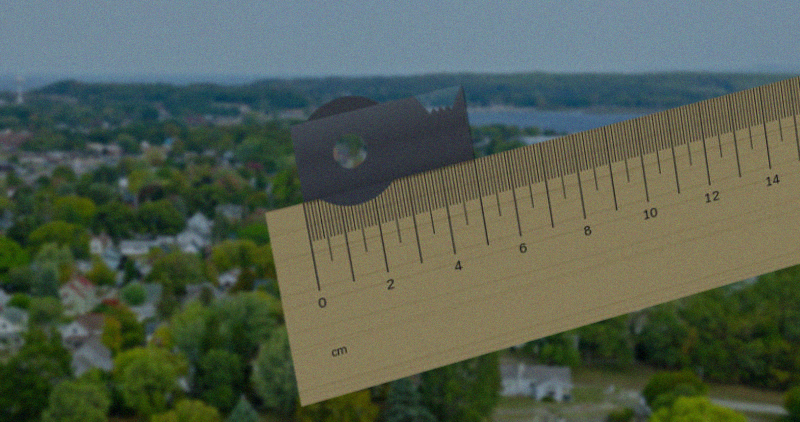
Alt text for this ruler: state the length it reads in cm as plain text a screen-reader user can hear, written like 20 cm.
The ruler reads 5 cm
